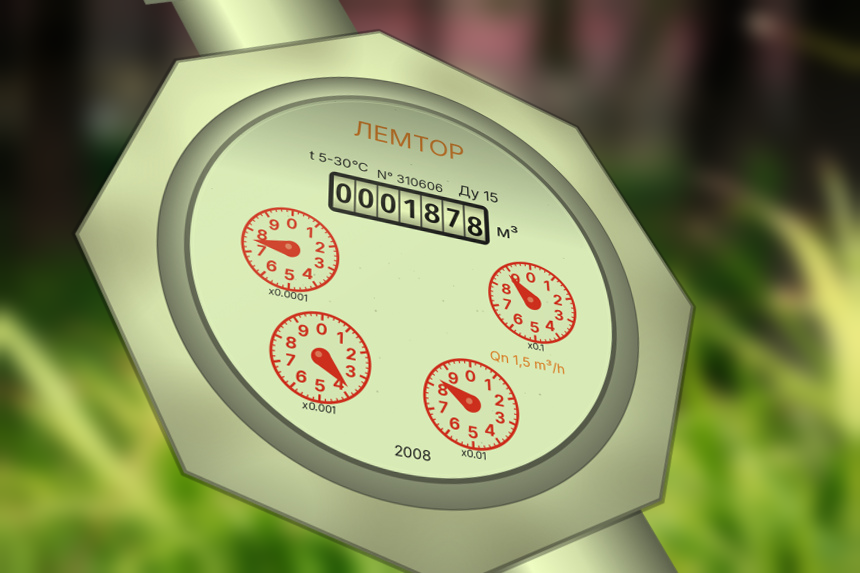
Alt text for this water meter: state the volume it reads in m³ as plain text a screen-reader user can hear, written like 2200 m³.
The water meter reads 1877.8837 m³
